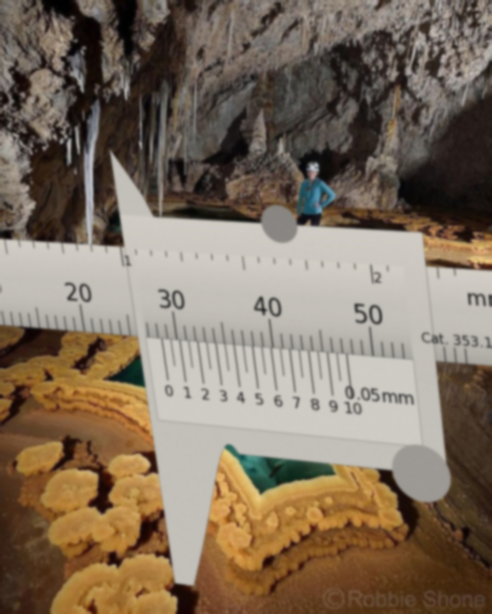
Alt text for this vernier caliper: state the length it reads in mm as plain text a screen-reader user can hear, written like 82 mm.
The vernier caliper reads 28.4 mm
